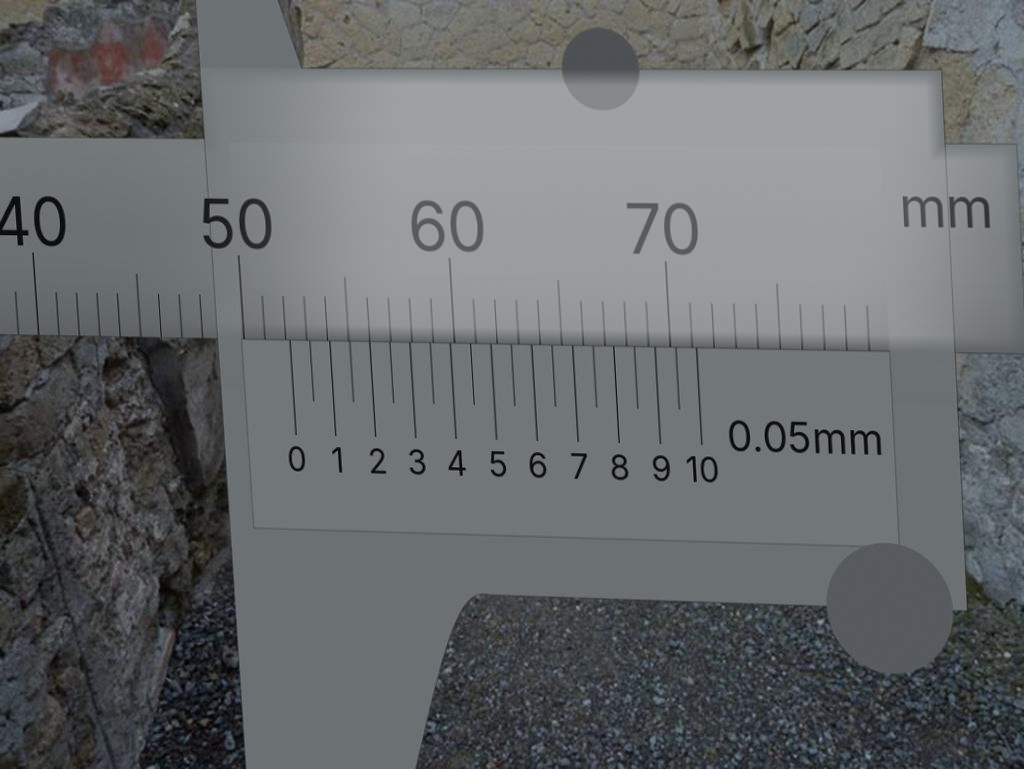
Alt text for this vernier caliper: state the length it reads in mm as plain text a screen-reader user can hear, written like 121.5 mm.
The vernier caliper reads 52.2 mm
